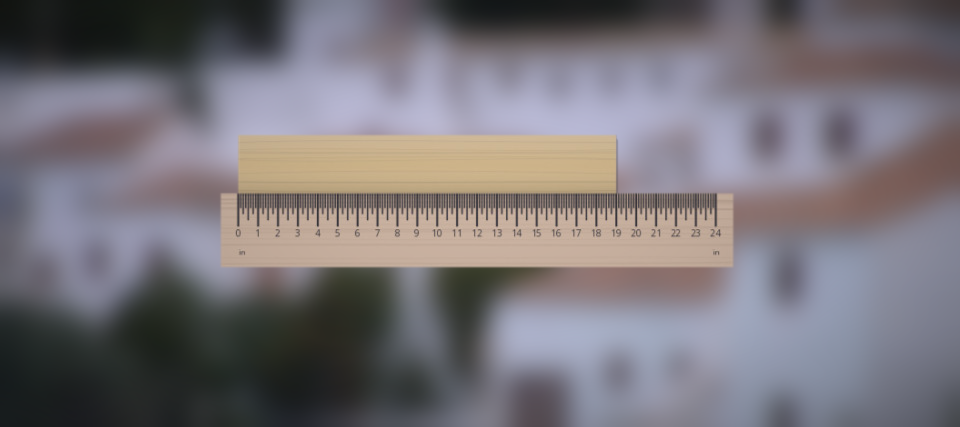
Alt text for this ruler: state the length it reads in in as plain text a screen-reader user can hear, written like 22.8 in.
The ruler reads 19 in
